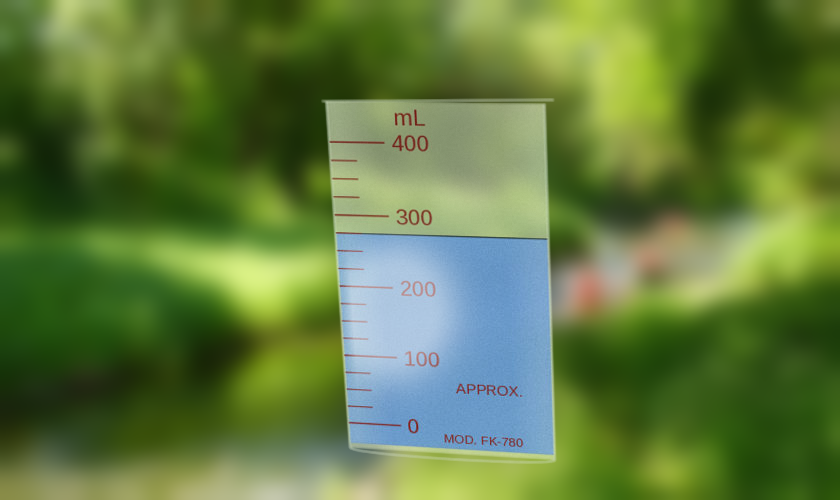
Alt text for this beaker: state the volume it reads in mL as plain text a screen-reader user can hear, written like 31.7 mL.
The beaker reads 275 mL
